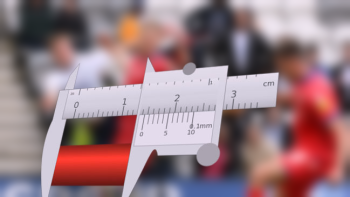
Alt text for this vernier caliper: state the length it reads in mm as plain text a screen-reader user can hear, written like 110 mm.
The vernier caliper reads 14.4 mm
